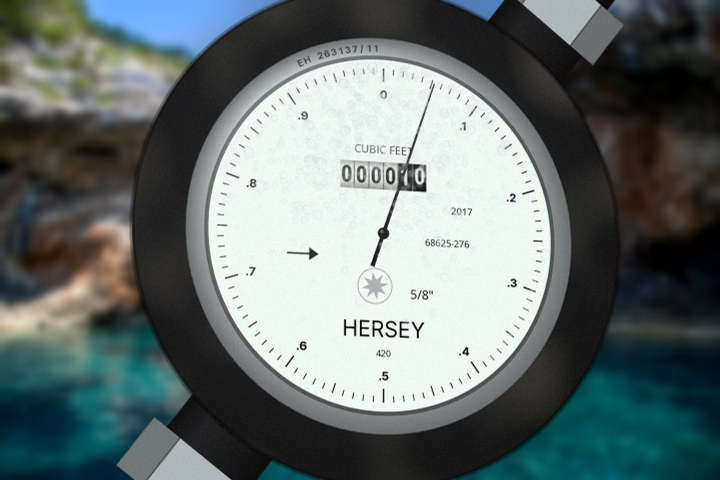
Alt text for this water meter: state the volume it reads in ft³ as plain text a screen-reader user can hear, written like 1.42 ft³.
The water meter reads 10.05 ft³
